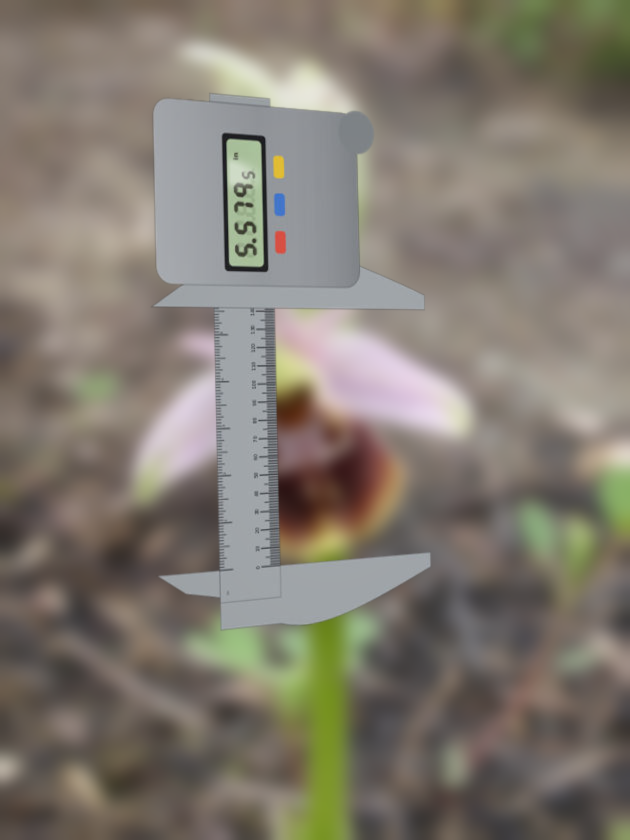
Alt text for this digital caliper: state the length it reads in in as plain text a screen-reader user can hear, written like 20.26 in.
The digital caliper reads 5.5795 in
